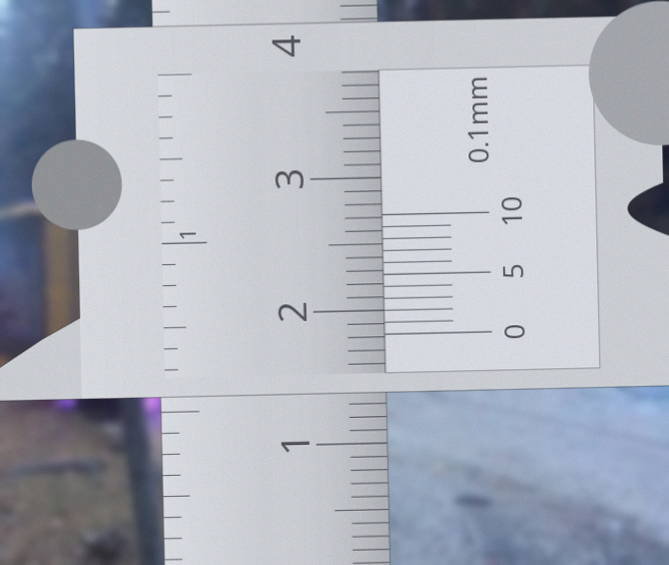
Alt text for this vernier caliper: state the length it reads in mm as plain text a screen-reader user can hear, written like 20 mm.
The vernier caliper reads 18.2 mm
